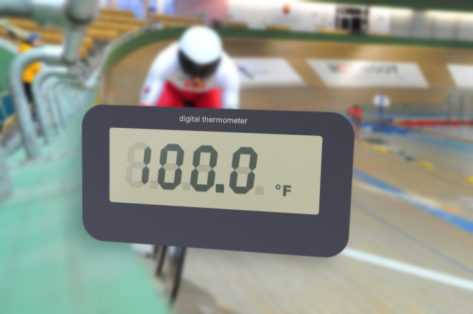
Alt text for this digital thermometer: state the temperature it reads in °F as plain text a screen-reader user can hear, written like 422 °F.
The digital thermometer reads 100.0 °F
